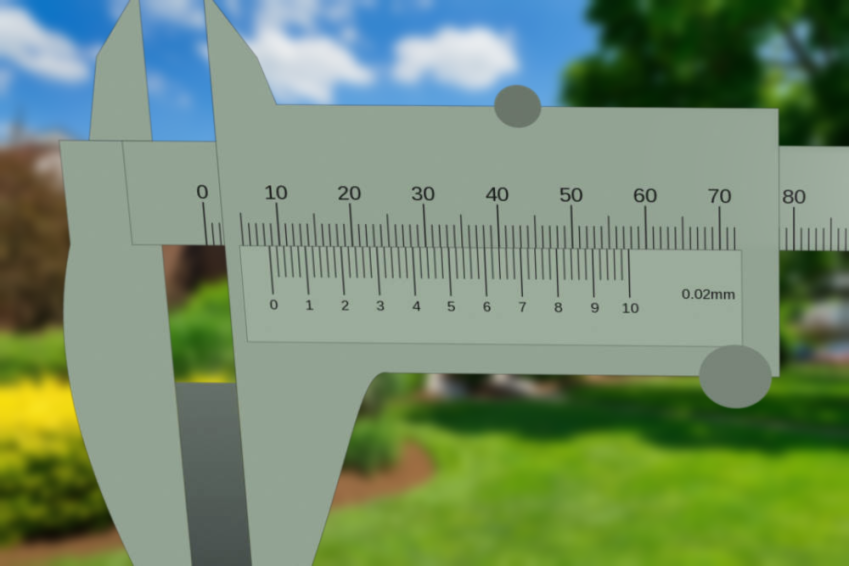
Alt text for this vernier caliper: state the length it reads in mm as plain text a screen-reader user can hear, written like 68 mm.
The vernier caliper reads 8.6 mm
